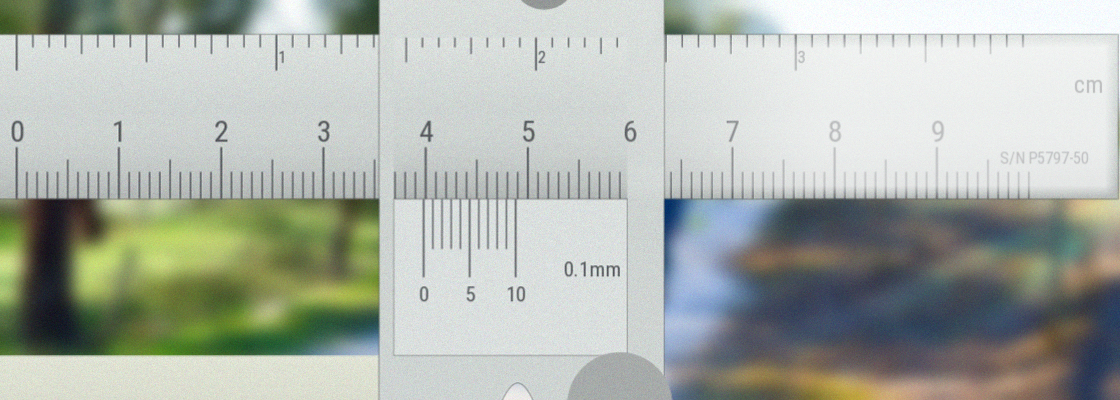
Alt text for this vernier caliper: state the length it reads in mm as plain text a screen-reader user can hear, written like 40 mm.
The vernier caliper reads 39.8 mm
